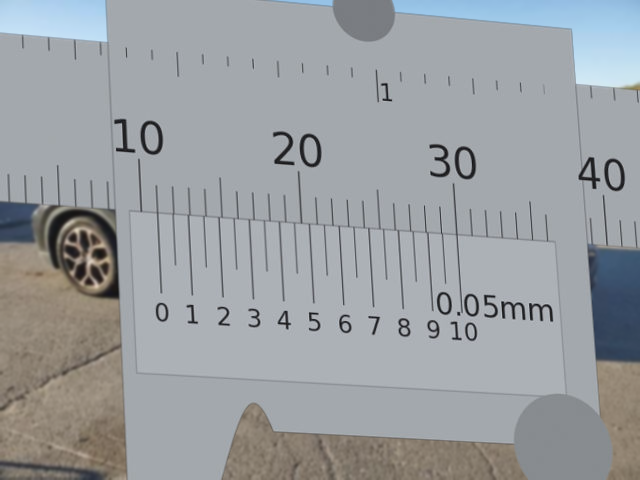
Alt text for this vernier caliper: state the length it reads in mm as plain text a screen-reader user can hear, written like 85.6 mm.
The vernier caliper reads 11.0 mm
